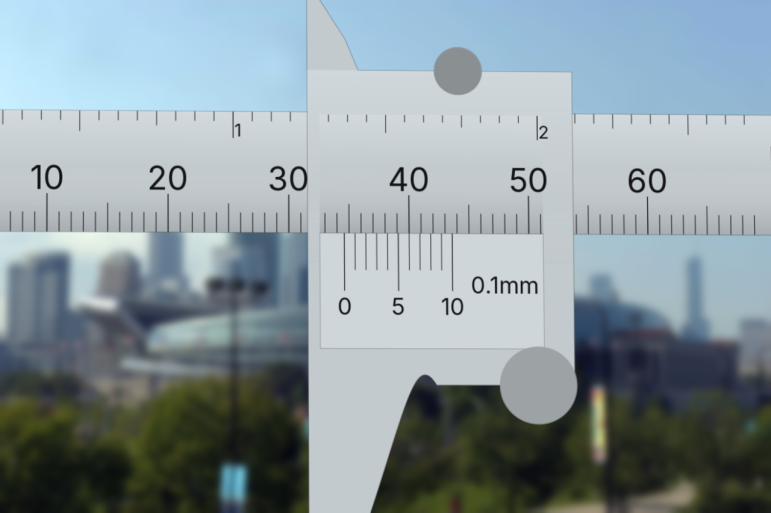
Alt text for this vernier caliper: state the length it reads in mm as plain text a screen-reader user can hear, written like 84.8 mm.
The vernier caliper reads 34.6 mm
